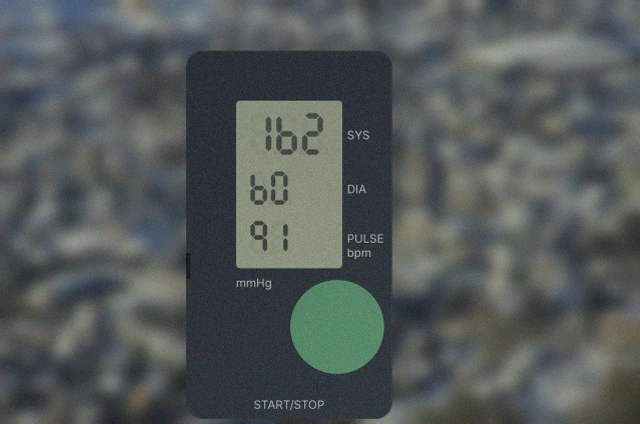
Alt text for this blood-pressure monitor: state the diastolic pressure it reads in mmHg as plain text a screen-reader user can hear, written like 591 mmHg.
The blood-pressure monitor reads 60 mmHg
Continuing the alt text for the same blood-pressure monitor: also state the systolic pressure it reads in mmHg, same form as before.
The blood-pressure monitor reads 162 mmHg
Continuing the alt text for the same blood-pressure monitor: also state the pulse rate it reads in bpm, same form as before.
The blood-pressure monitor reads 91 bpm
